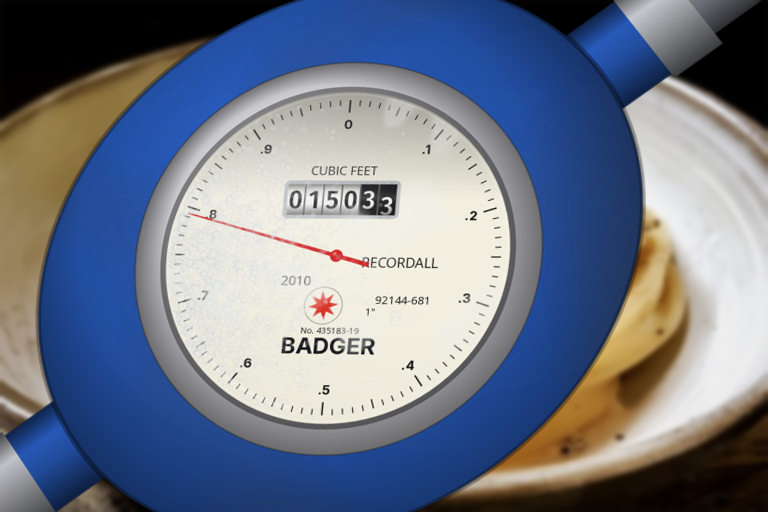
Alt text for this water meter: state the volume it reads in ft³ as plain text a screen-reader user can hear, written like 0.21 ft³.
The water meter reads 15032.79 ft³
